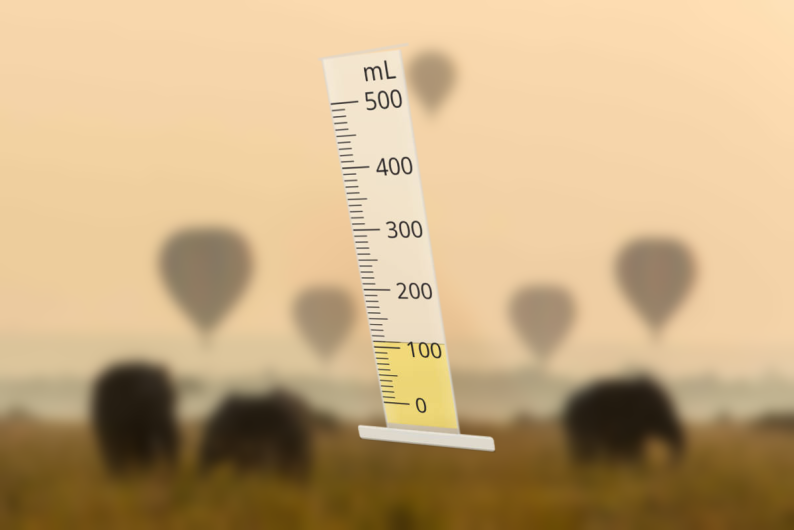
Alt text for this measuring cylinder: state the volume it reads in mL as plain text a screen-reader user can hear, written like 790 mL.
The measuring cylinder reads 110 mL
